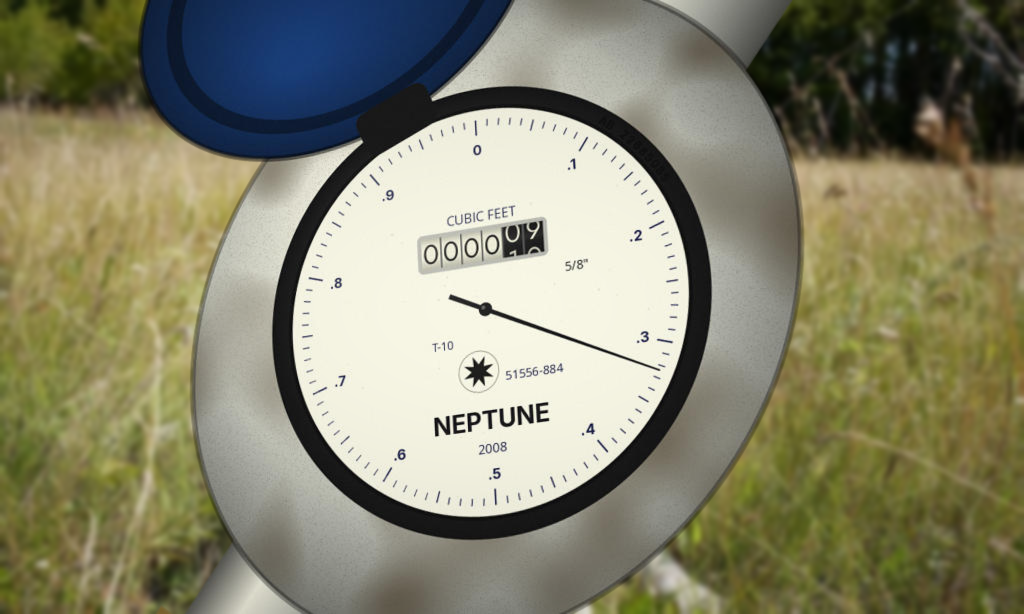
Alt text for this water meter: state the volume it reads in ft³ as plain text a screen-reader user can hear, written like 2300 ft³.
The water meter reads 9.32 ft³
